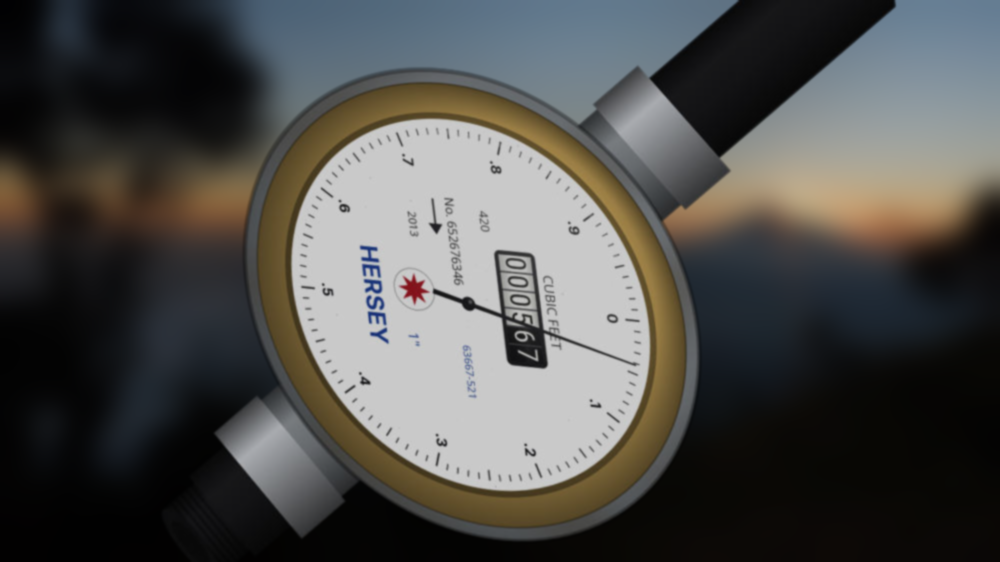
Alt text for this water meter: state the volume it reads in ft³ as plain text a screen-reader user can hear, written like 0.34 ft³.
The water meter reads 567.04 ft³
